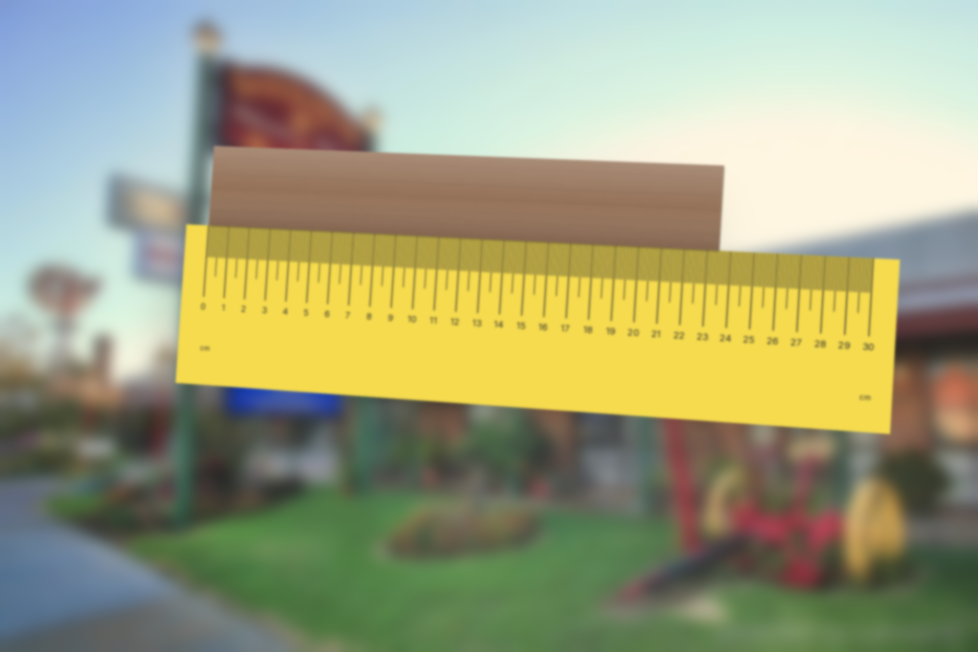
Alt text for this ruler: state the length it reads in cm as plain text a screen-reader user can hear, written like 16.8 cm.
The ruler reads 23.5 cm
